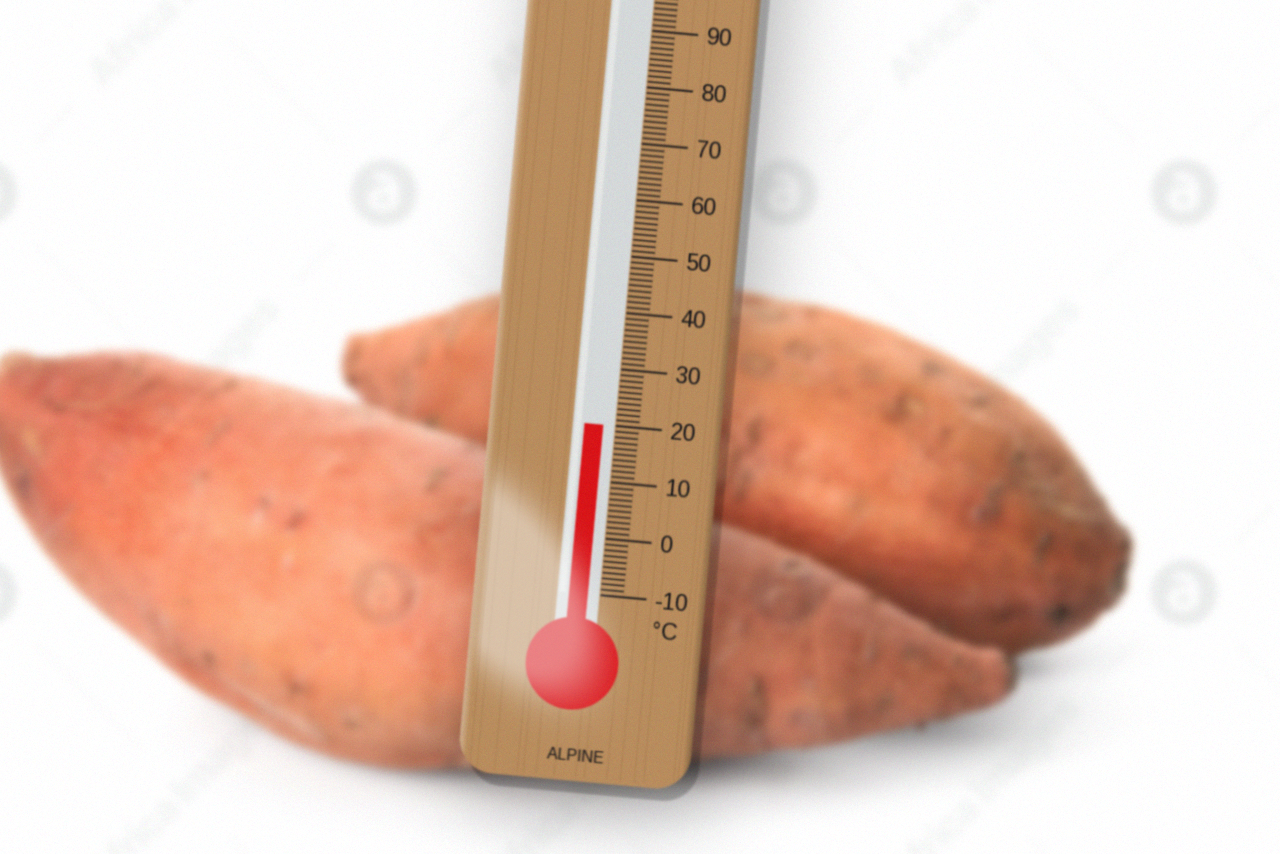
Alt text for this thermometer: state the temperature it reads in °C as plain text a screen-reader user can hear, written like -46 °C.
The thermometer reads 20 °C
